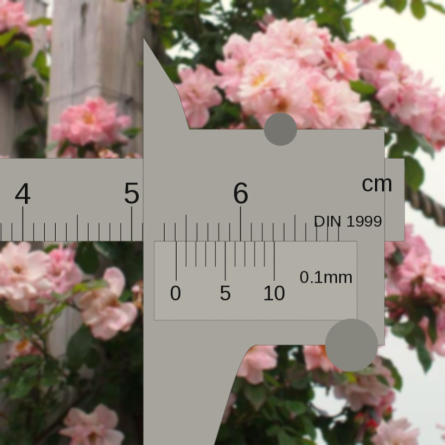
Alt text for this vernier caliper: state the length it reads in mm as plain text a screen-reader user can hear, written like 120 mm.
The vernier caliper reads 54.1 mm
